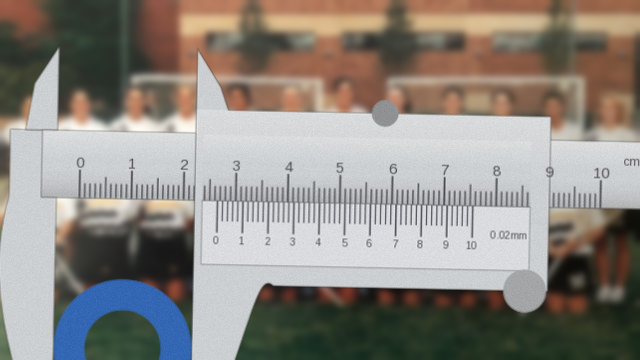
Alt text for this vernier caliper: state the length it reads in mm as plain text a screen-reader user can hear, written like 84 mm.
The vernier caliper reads 26.5 mm
